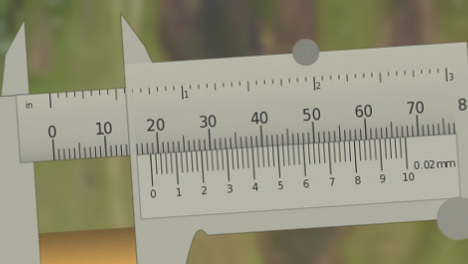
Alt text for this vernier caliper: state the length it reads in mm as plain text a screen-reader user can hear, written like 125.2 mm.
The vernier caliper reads 18.5 mm
